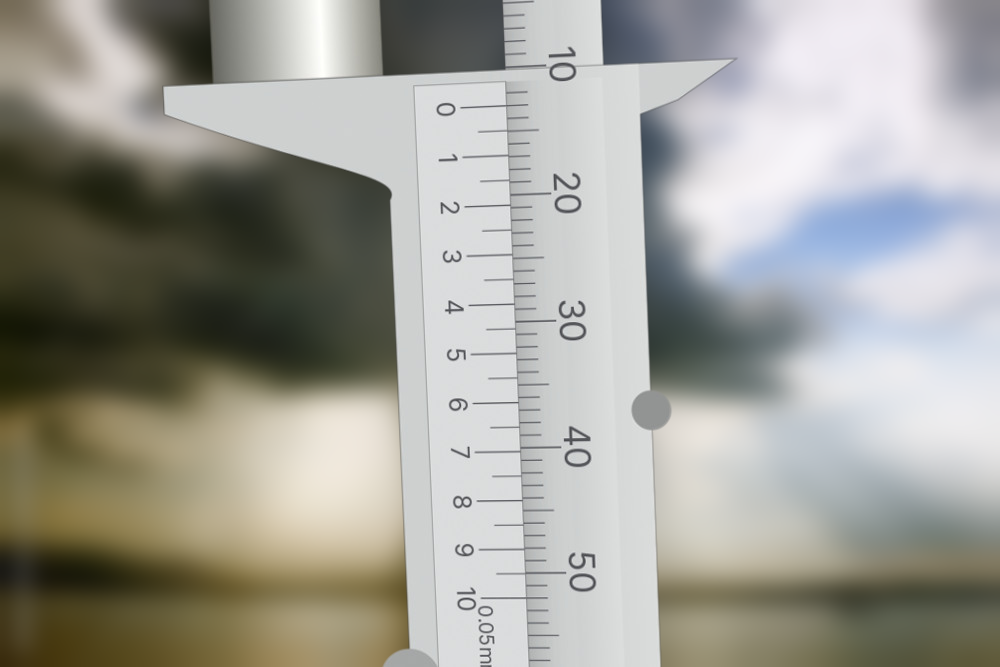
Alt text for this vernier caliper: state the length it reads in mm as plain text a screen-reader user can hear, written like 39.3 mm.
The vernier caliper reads 13.0 mm
